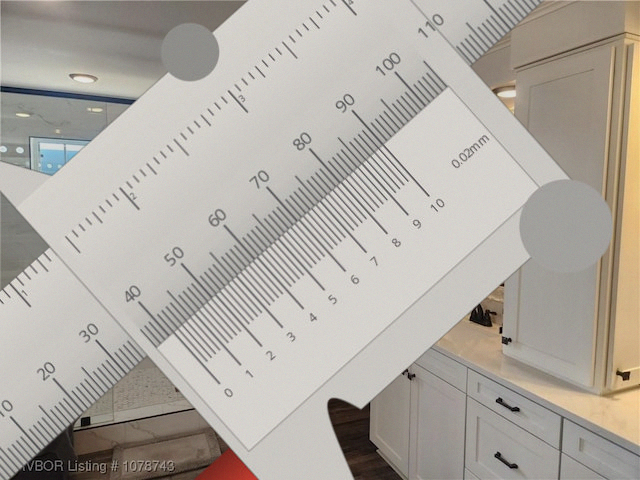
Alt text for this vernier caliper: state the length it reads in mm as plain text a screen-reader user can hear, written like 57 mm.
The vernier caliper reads 41.0 mm
